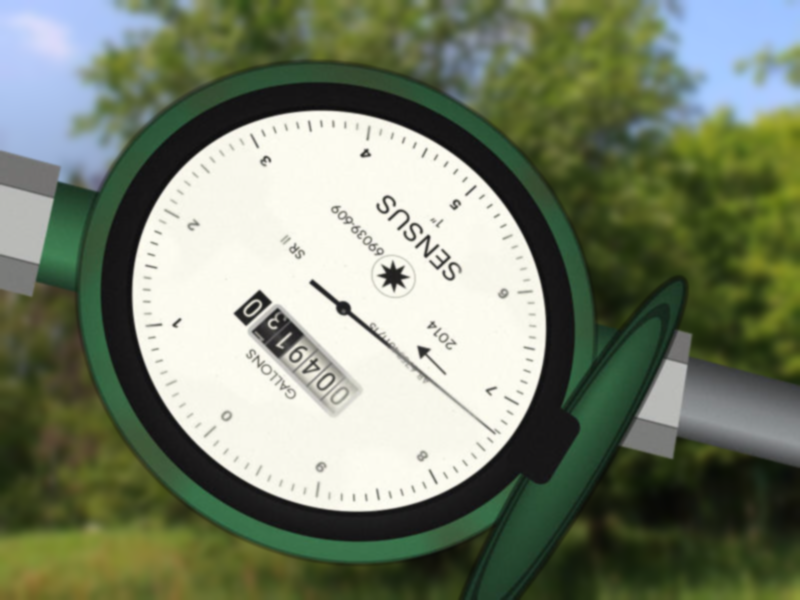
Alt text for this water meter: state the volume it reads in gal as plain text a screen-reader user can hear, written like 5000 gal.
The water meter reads 49127.3 gal
